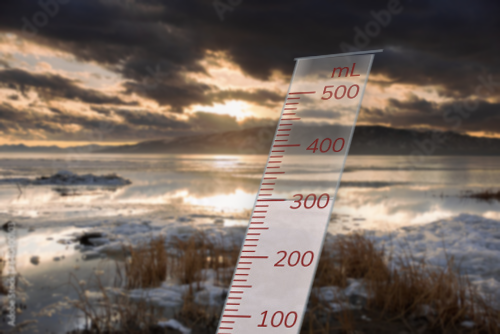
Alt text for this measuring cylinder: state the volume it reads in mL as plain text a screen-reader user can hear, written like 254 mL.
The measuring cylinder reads 300 mL
